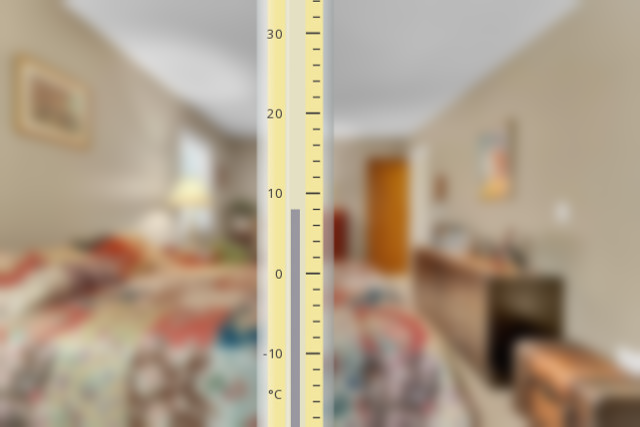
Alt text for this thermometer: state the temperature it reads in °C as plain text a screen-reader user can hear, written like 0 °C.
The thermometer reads 8 °C
